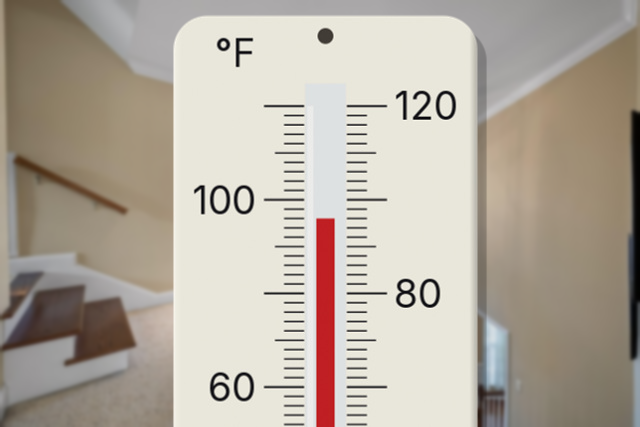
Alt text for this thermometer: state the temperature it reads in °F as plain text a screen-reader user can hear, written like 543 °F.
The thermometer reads 96 °F
